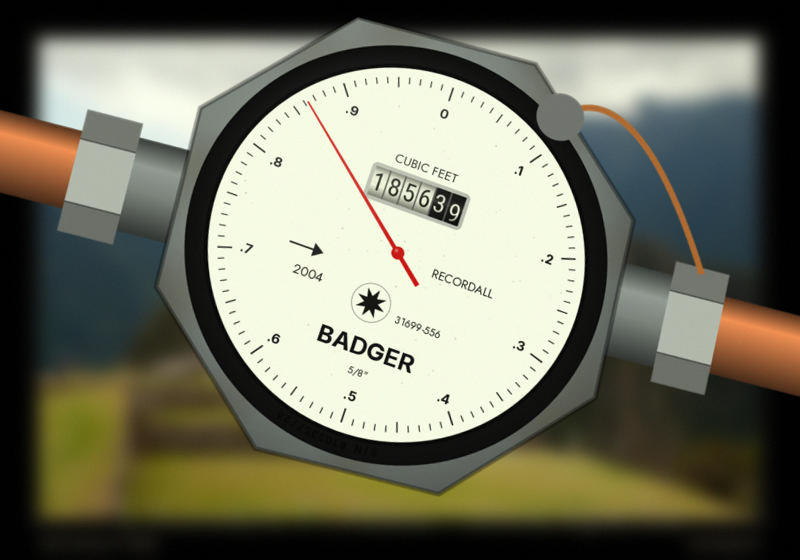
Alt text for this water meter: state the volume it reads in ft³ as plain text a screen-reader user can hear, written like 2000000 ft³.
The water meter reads 185638.86 ft³
